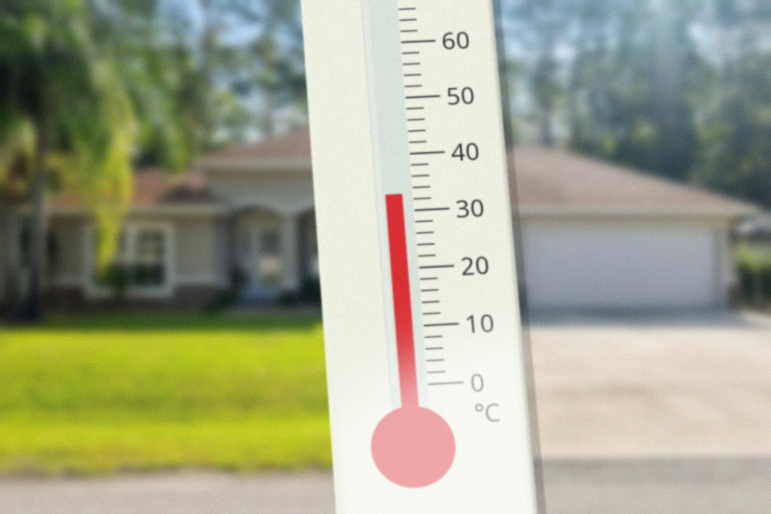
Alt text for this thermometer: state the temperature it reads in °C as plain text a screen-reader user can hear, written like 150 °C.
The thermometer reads 33 °C
